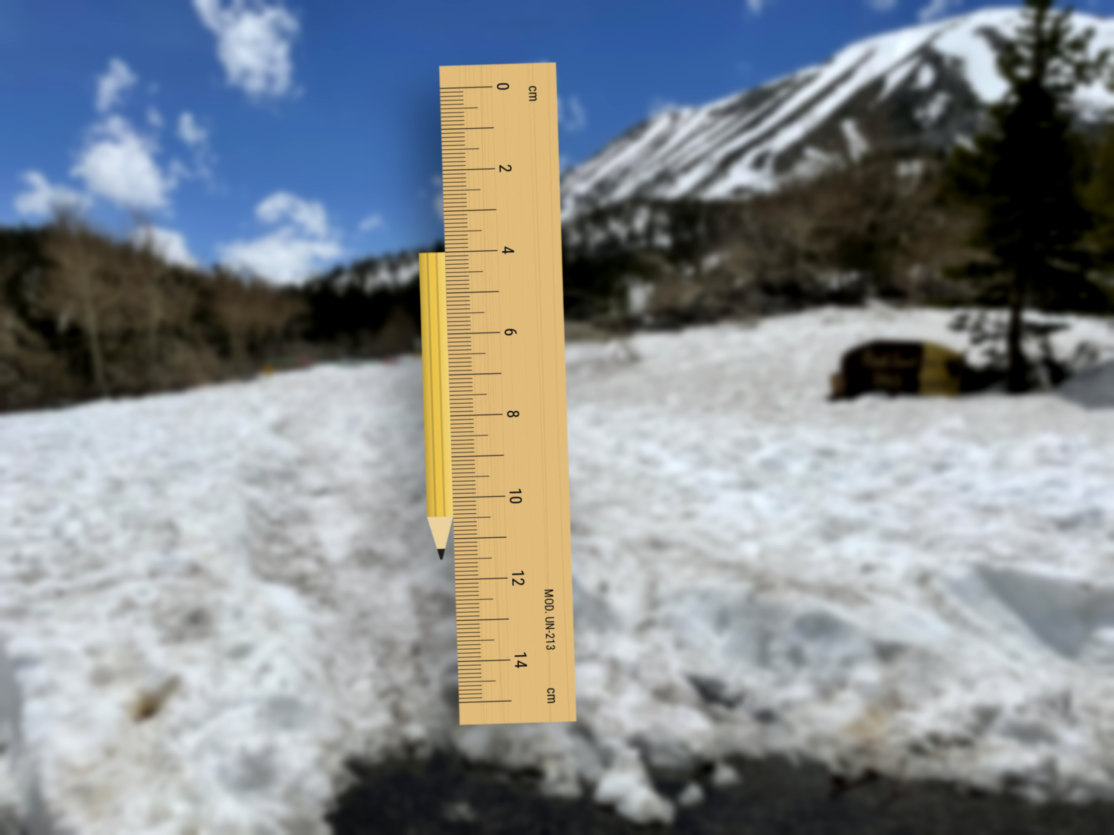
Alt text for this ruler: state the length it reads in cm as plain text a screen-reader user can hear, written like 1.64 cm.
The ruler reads 7.5 cm
